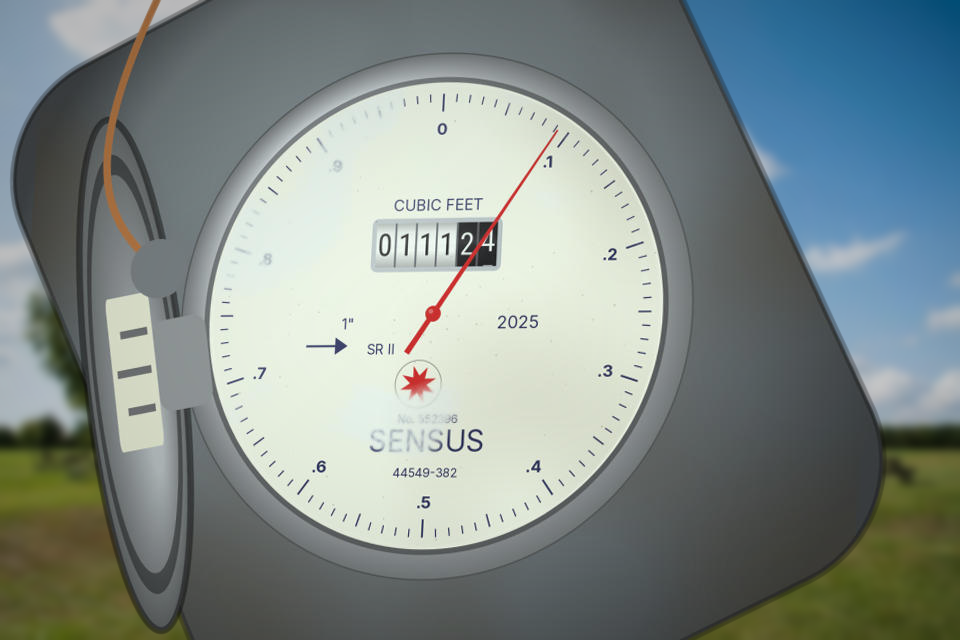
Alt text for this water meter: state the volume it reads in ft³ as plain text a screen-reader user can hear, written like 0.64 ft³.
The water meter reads 11124.09 ft³
